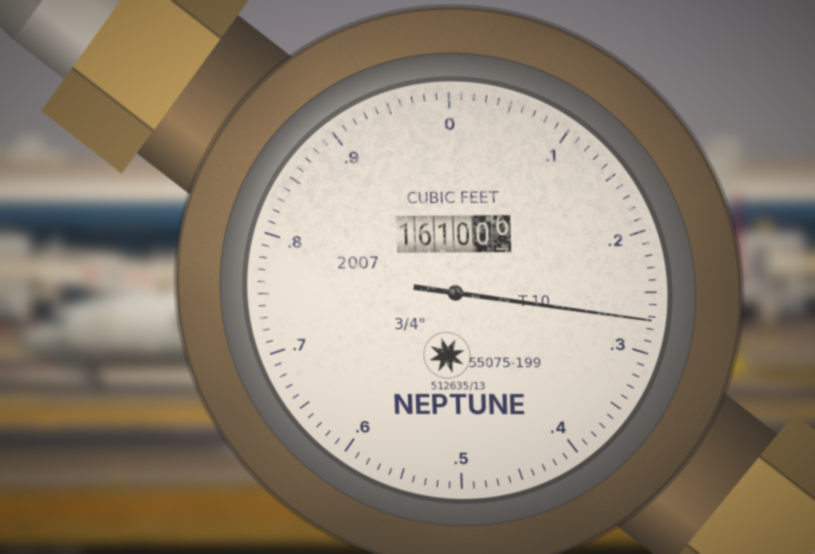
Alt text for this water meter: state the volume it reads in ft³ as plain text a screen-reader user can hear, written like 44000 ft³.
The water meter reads 161006.27 ft³
